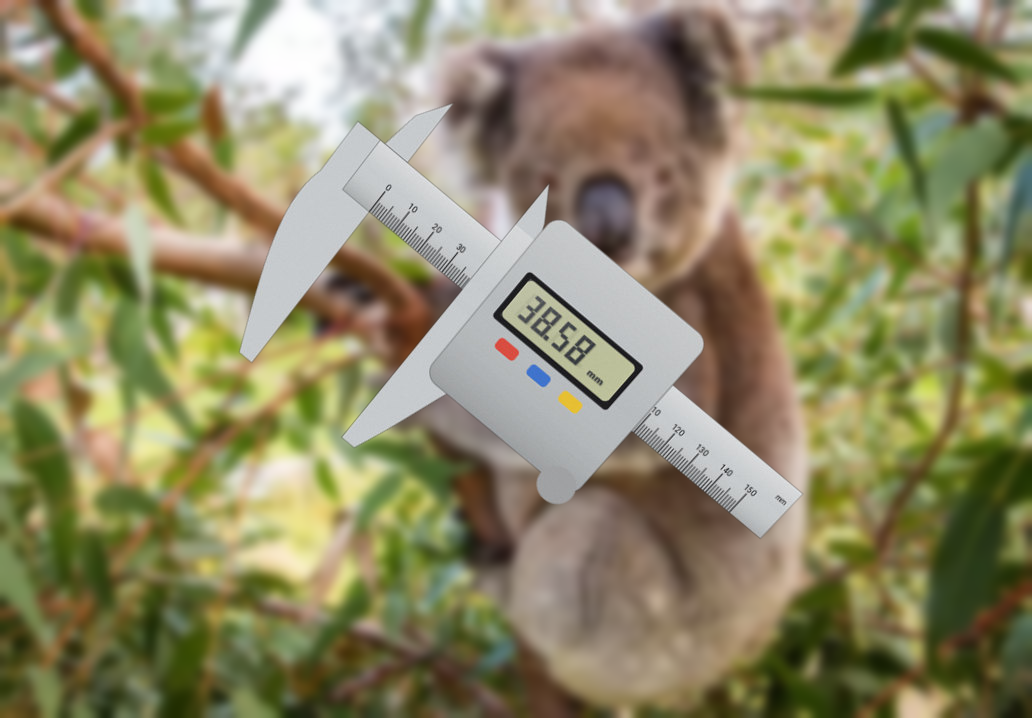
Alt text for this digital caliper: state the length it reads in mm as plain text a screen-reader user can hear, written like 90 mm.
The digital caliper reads 38.58 mm
